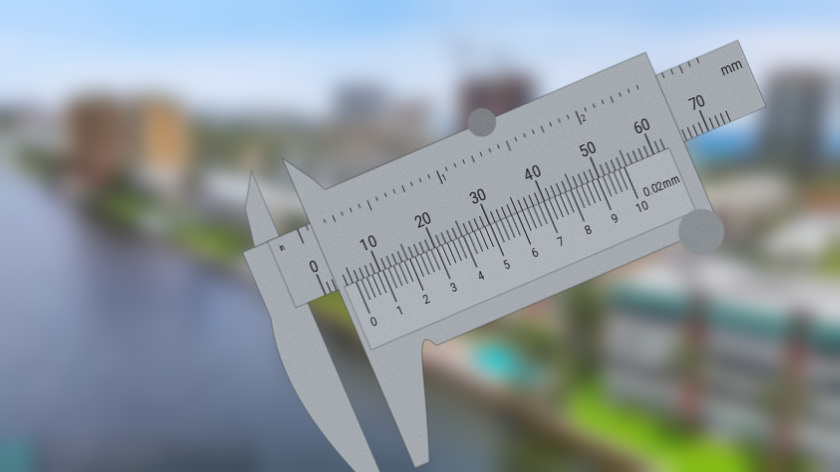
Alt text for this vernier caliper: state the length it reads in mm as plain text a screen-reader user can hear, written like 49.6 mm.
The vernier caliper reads 5.6 mm
